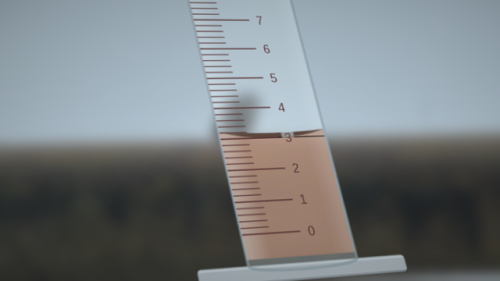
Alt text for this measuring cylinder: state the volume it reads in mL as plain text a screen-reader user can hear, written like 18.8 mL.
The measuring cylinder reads 3 mL
